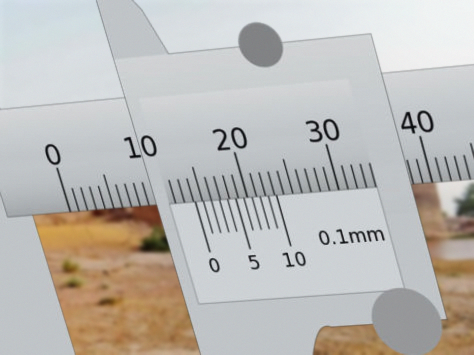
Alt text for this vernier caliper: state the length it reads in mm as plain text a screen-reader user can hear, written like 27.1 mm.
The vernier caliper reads 14.2 mm
